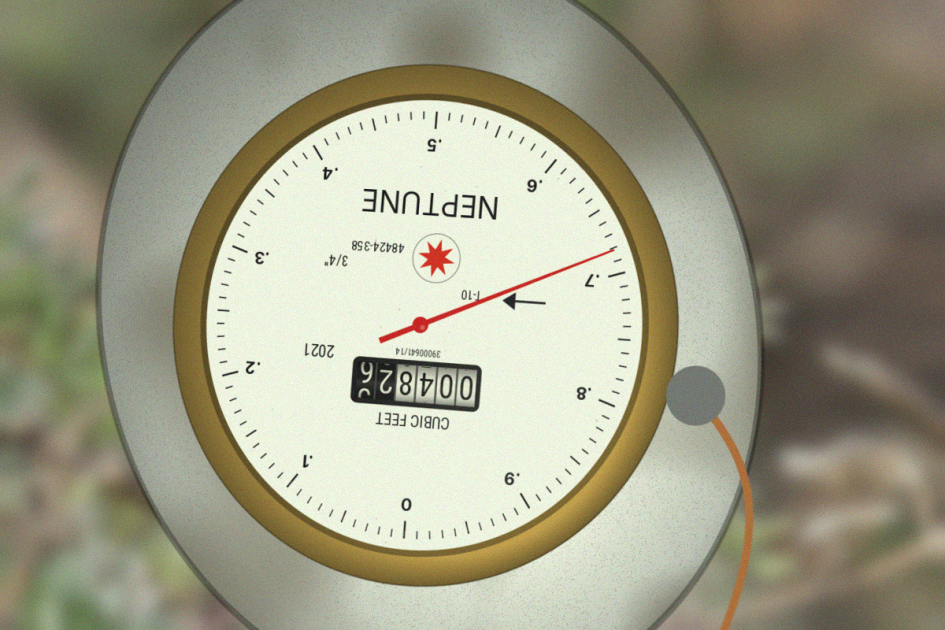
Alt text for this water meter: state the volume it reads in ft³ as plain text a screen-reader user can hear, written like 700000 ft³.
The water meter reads 4825.68 ft³
